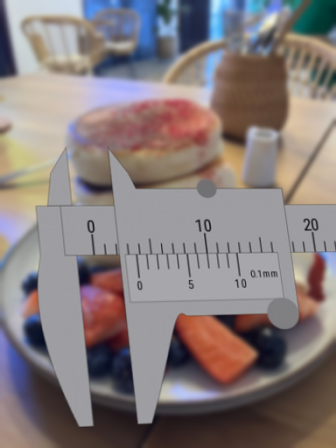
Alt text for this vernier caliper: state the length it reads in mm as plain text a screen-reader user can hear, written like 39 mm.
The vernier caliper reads 3.7 mm
